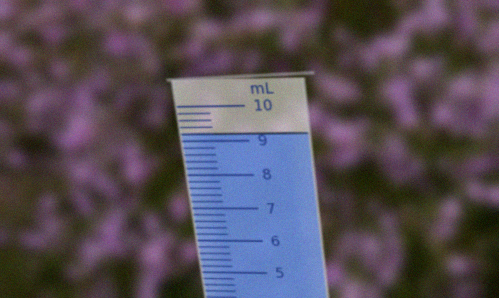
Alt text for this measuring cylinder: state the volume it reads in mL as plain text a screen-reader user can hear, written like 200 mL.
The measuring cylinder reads 9.2 mL
